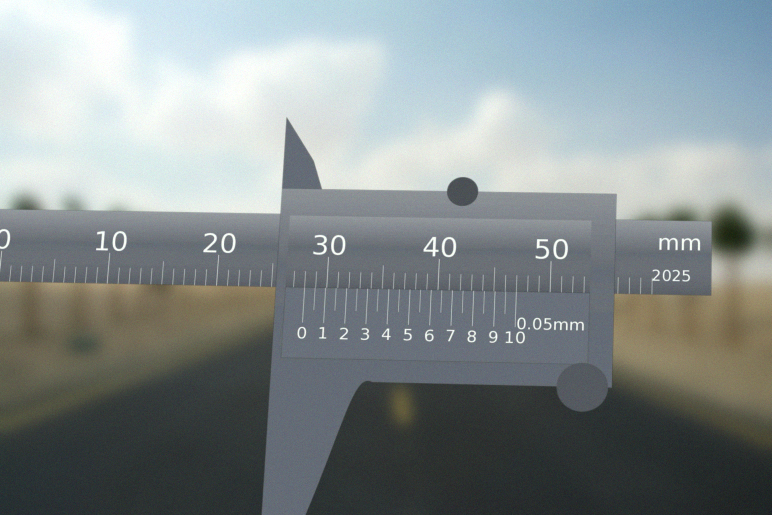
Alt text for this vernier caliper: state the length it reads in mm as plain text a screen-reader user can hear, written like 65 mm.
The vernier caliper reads 28.0 mm
